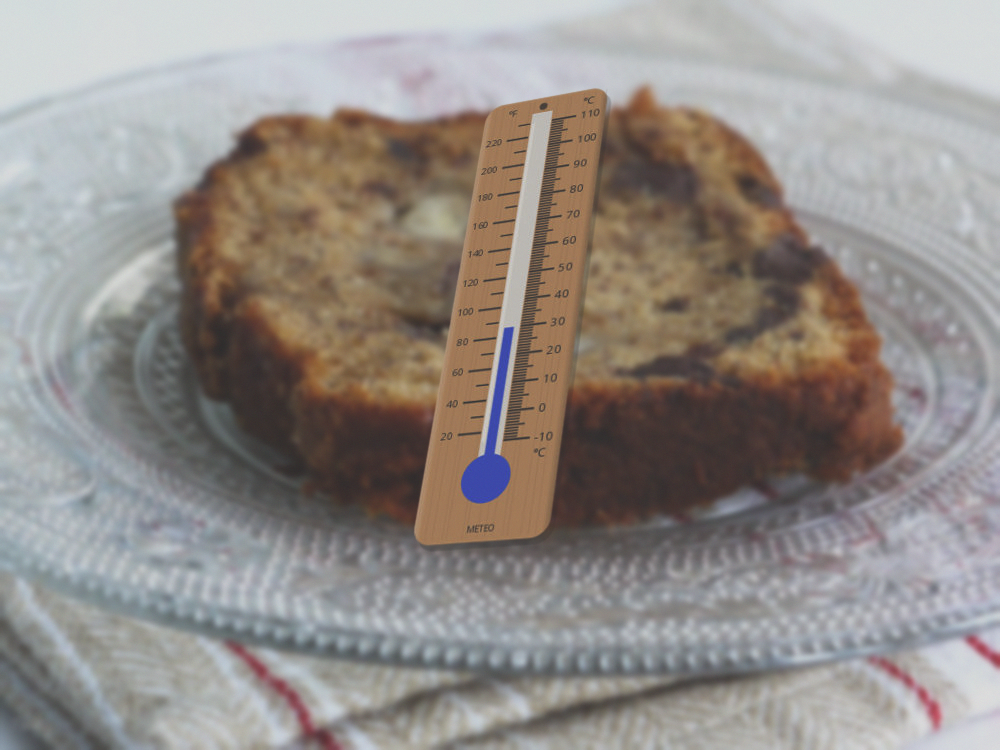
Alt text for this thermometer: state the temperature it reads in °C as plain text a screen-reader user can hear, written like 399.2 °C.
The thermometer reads 30 °C
